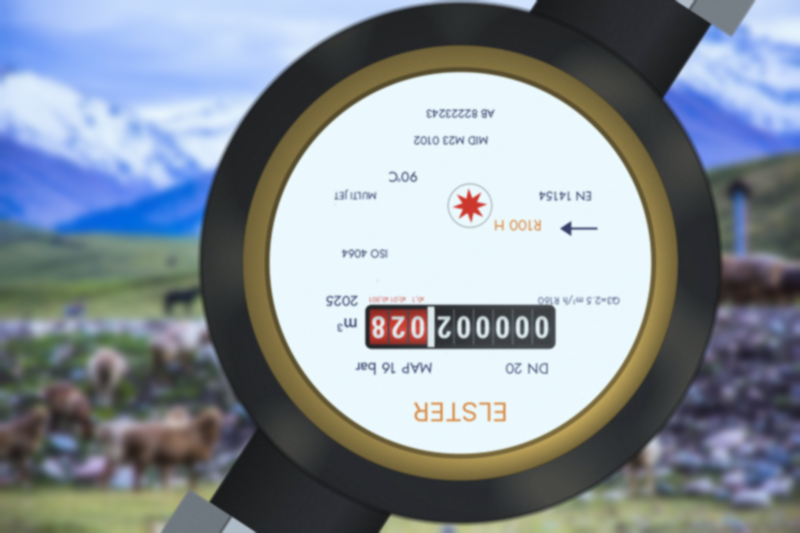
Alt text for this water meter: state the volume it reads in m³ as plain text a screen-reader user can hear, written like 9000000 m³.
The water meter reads 2.028 m³
